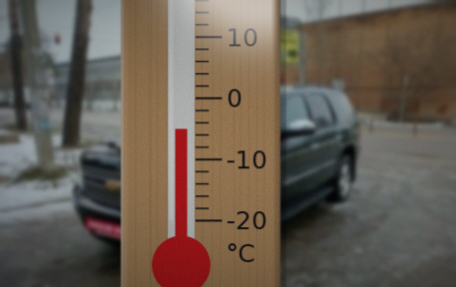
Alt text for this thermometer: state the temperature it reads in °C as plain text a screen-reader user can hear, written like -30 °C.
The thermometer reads -5 °C
